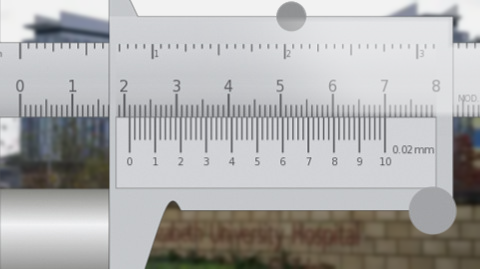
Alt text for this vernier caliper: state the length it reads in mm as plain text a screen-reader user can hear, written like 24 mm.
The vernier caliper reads 21.0 mm
